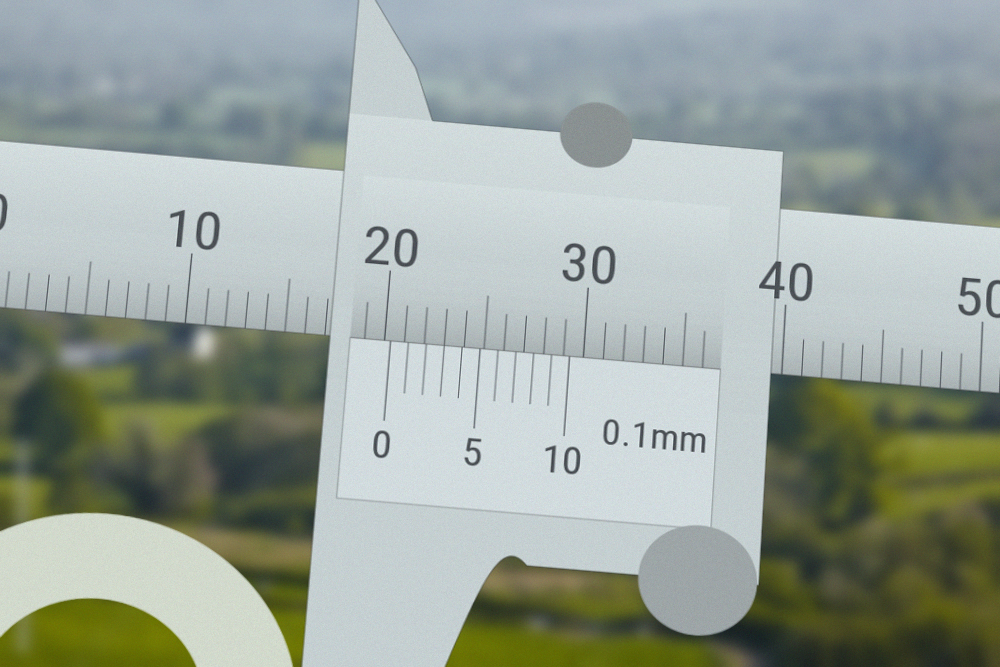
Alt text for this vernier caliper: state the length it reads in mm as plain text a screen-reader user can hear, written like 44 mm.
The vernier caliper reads 20.3 mm
